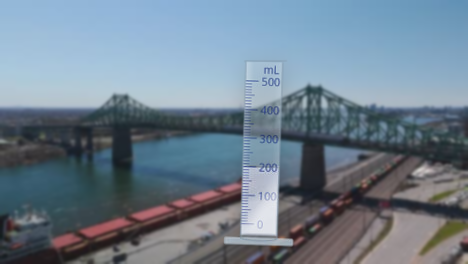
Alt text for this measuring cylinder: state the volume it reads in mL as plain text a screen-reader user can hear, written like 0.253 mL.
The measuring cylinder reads 200 mL
